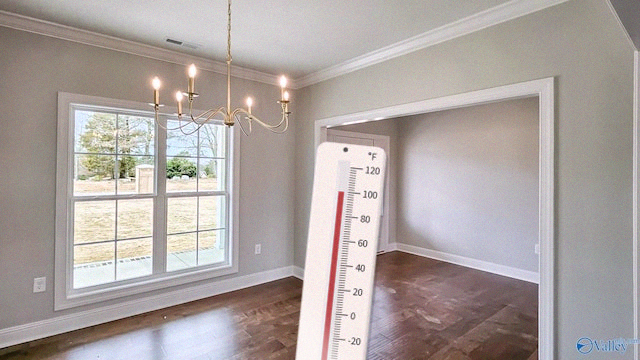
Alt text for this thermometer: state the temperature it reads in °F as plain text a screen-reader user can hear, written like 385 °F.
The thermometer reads 100 °F
